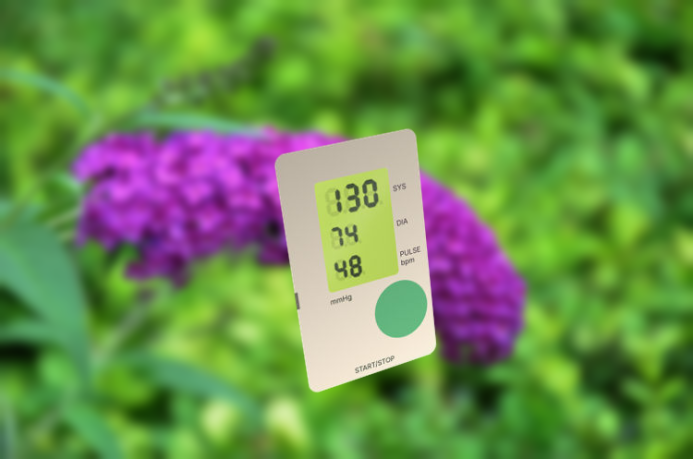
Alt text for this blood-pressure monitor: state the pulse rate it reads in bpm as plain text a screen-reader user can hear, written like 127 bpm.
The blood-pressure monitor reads 48 bpm
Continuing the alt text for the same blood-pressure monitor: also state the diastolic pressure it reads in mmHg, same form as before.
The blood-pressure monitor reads 74 mmHg
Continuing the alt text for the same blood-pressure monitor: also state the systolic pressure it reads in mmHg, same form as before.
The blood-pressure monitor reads 130 mmHg
